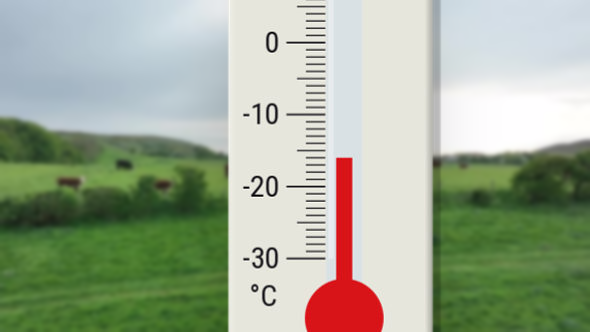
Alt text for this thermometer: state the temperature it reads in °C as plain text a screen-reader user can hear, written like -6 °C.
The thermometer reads -16 °C
